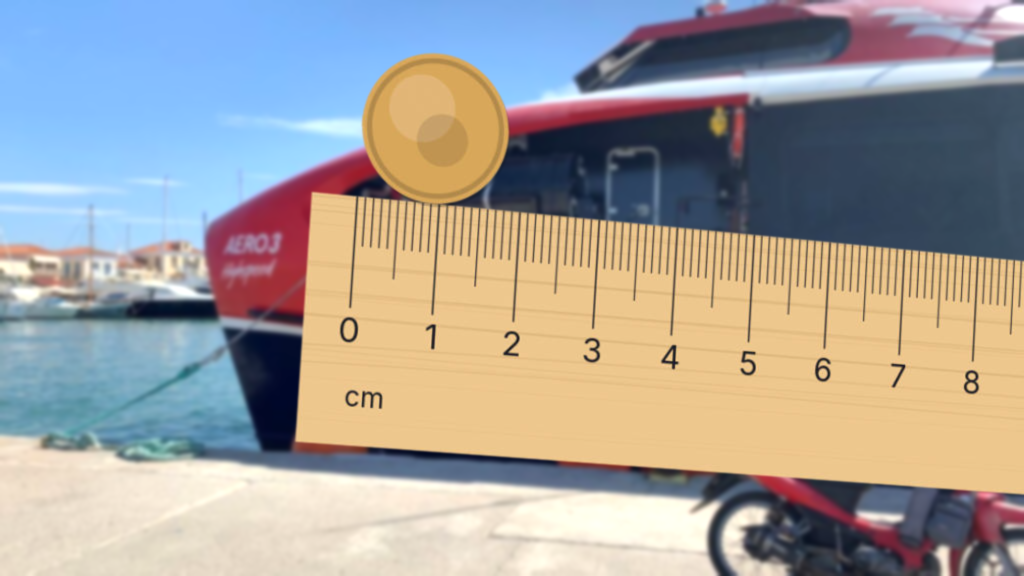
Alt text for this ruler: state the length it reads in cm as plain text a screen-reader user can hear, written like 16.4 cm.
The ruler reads 1.8 cm
